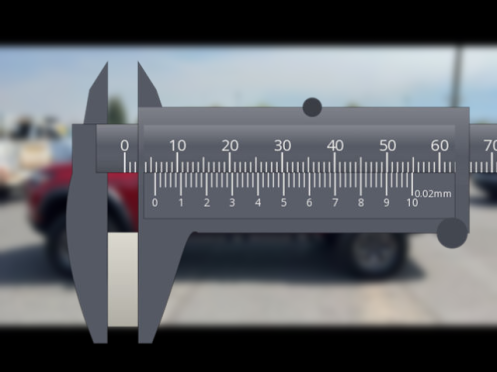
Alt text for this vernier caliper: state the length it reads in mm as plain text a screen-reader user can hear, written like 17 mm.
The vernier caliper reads 5.8 mm
